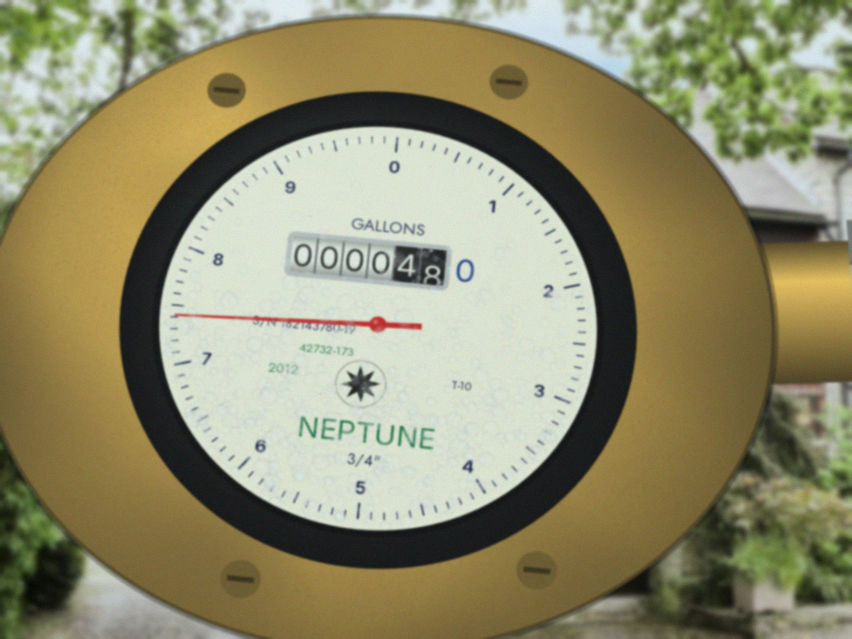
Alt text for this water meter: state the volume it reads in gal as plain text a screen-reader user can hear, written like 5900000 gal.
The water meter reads 477.4 gal
